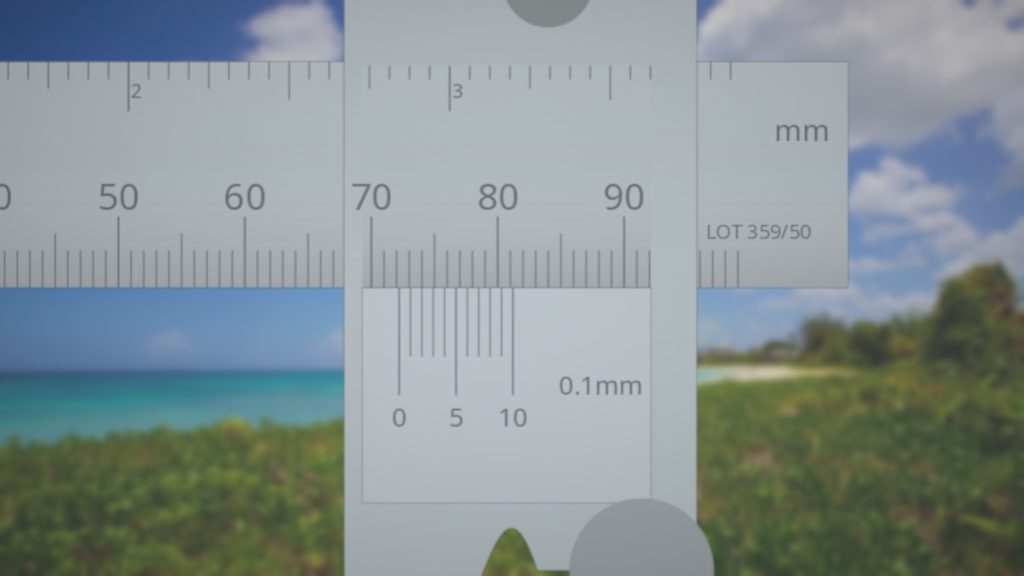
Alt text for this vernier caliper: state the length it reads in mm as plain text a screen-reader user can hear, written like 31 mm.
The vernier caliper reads 72.2 mm
